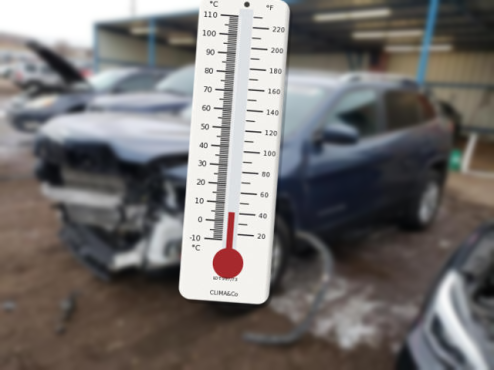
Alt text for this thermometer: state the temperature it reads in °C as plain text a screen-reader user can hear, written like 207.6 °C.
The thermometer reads 5 °C
